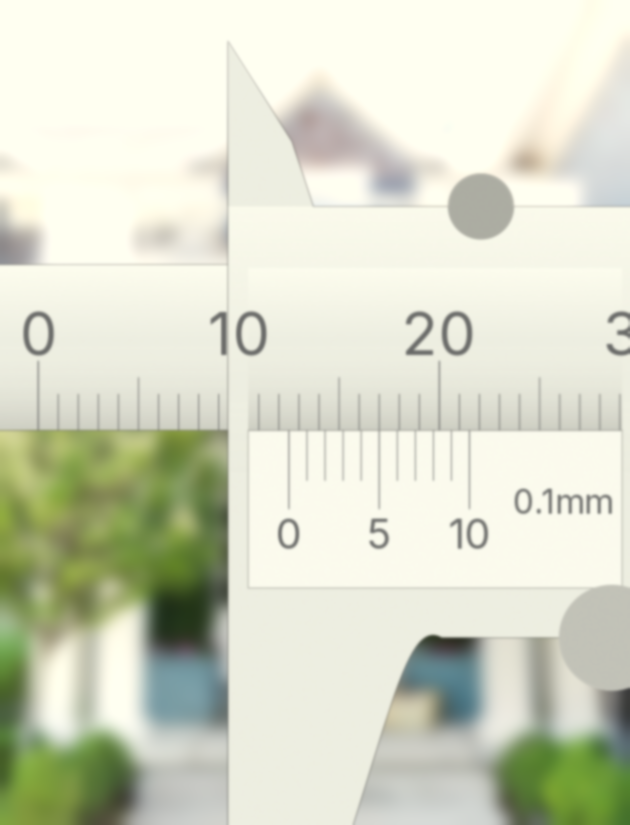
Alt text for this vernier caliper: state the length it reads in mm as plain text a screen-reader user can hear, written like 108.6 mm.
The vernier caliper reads 12.5 mm
